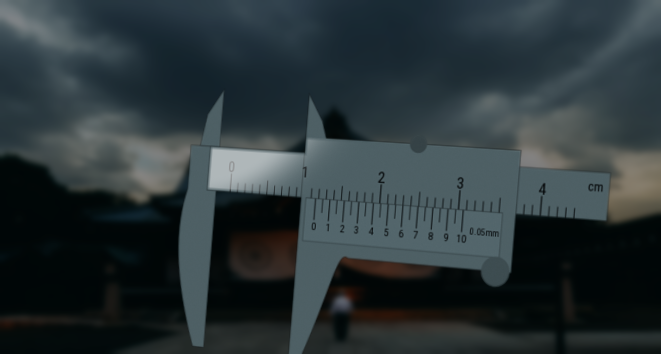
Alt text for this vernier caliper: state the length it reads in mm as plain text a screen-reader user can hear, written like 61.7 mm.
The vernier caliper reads 11.6 mm
